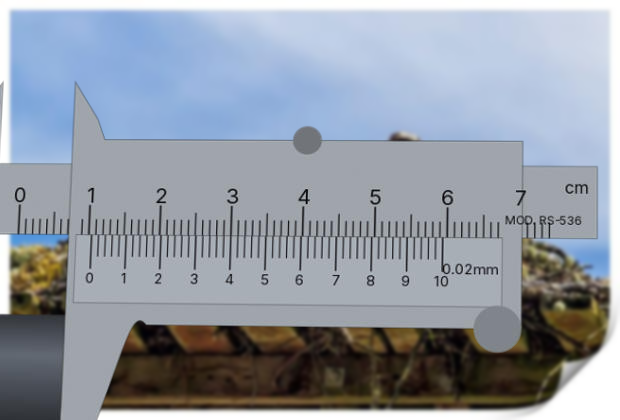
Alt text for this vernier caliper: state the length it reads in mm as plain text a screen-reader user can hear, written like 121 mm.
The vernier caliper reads 10.4 mm
